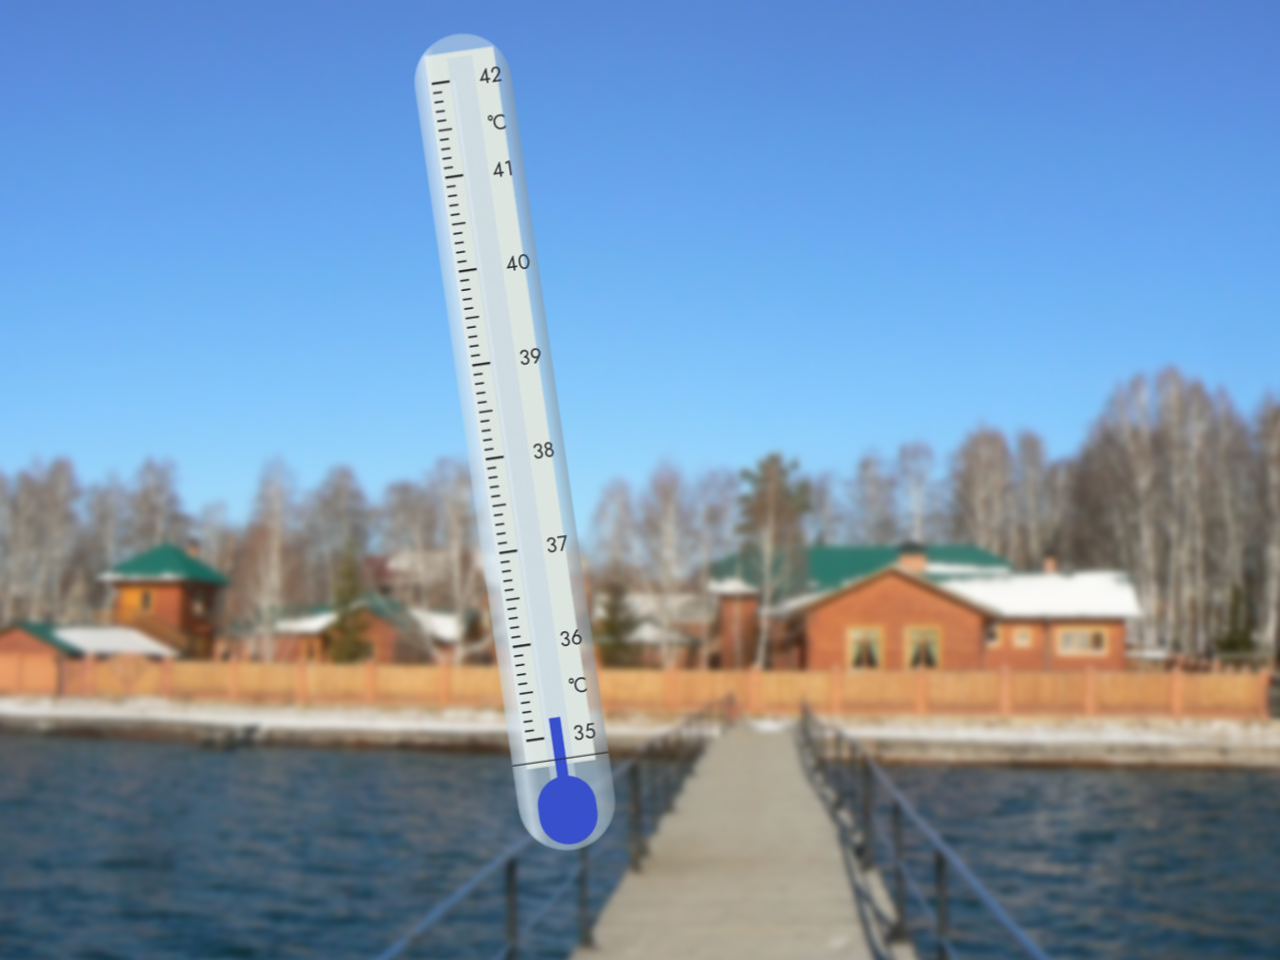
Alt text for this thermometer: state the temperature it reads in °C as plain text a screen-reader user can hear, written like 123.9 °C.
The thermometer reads 35.2 °C
